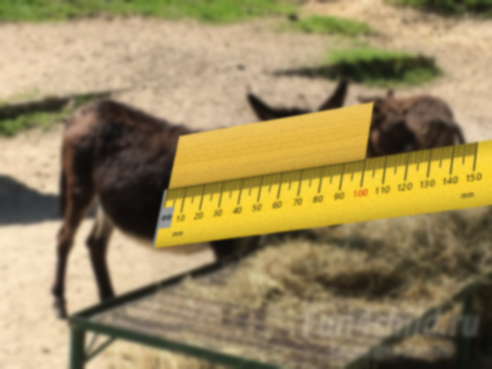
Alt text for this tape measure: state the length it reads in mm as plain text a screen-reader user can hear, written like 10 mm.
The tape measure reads 100 mm
